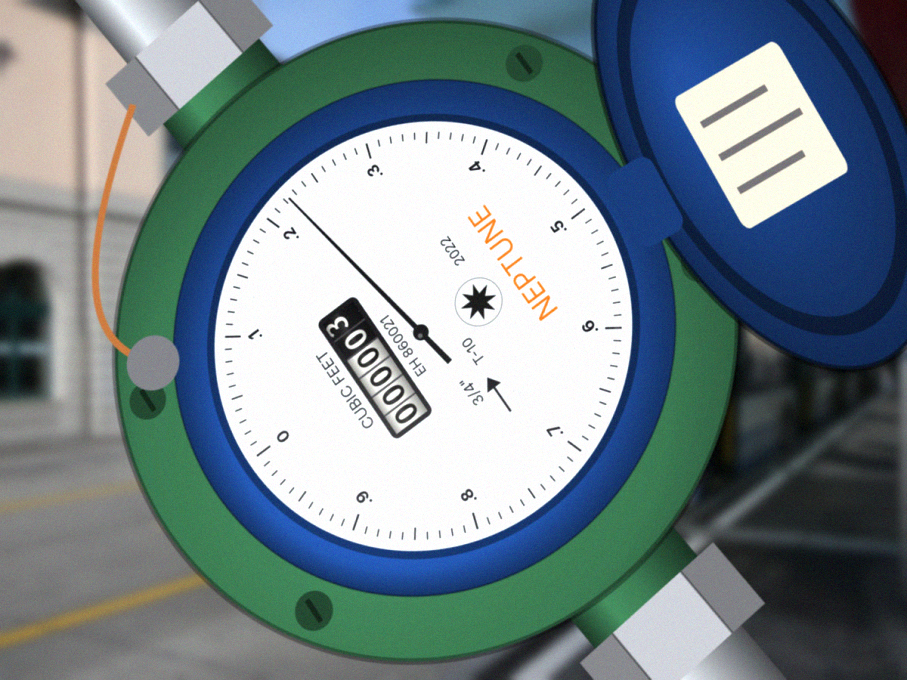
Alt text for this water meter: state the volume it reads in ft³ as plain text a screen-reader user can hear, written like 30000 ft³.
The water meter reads 3.22 ft³
